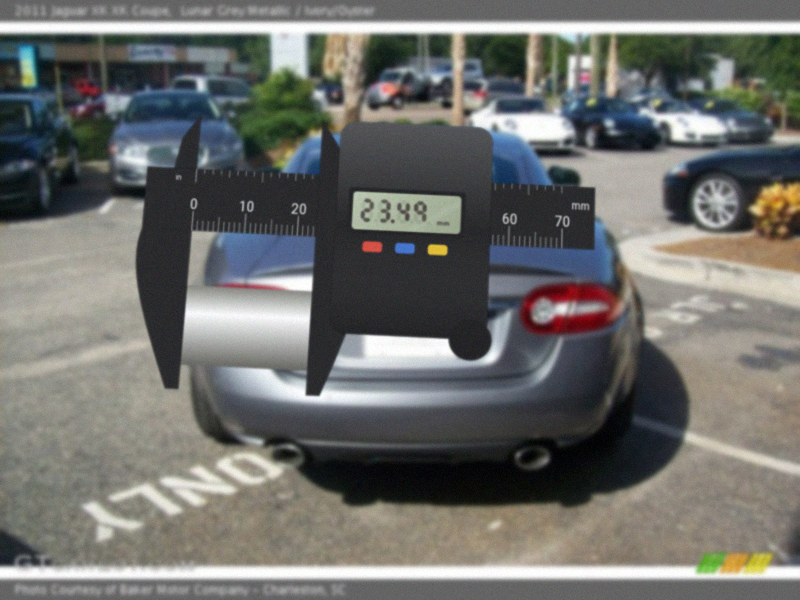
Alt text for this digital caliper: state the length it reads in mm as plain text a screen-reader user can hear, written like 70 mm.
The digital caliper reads 23.49 mm
